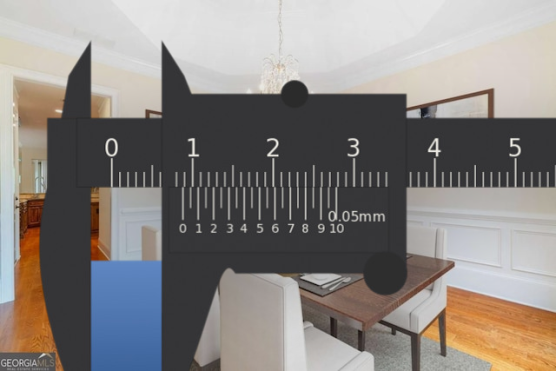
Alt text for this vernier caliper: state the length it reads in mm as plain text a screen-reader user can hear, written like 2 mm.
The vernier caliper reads 8.8 mm
